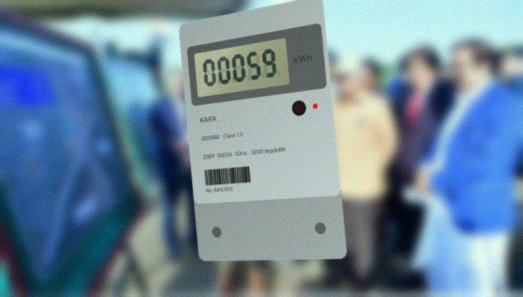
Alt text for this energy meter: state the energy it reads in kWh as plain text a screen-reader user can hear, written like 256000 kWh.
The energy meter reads 59 kWh
